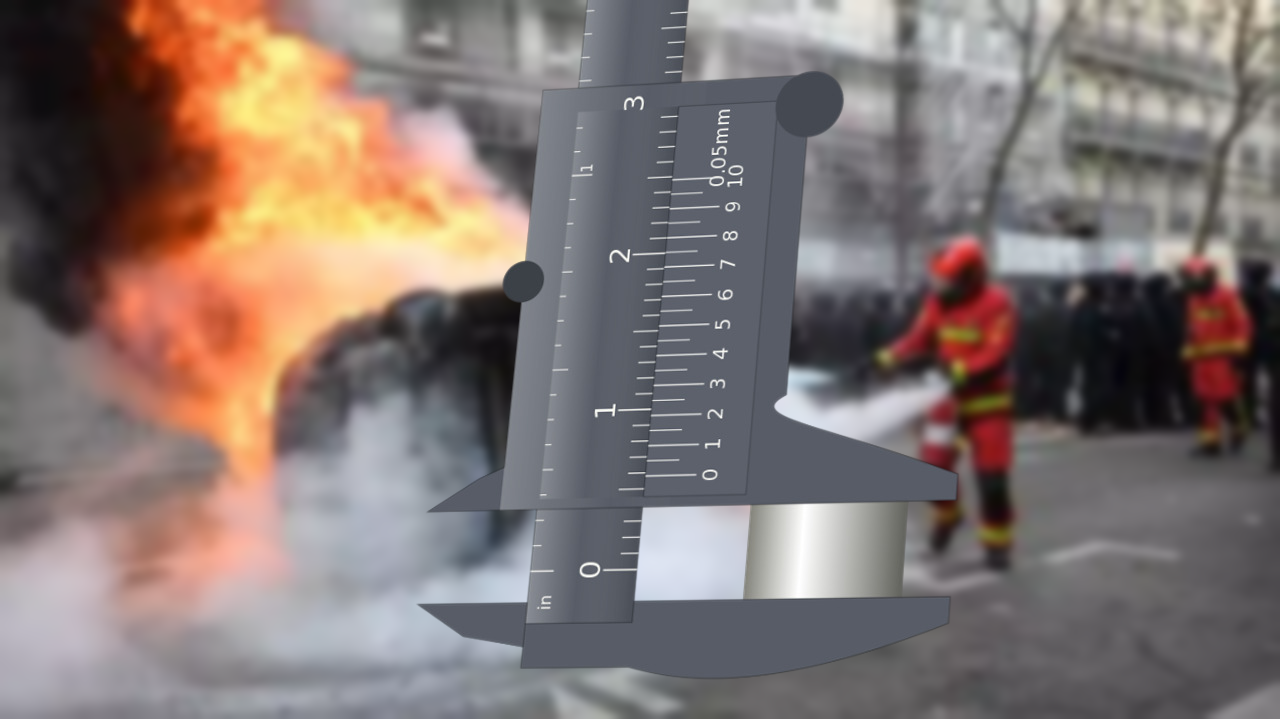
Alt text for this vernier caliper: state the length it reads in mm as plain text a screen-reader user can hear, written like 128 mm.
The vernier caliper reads 5.8 mm
